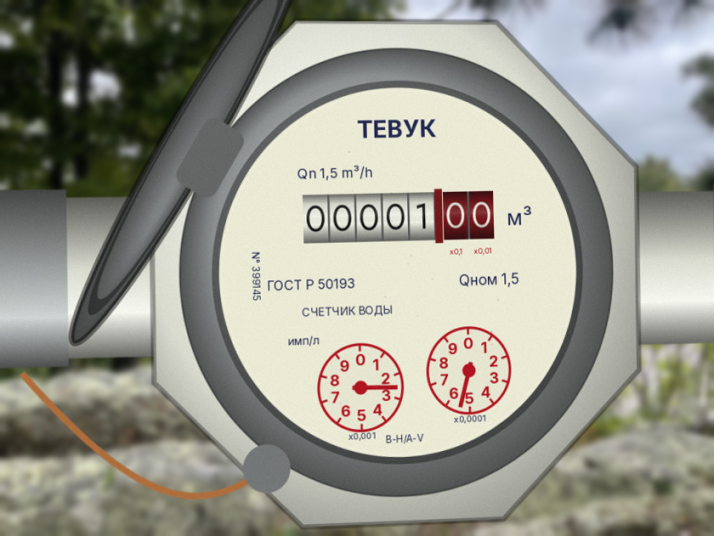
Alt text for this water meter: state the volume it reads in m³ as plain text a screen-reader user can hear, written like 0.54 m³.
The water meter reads 1.0025 m³
